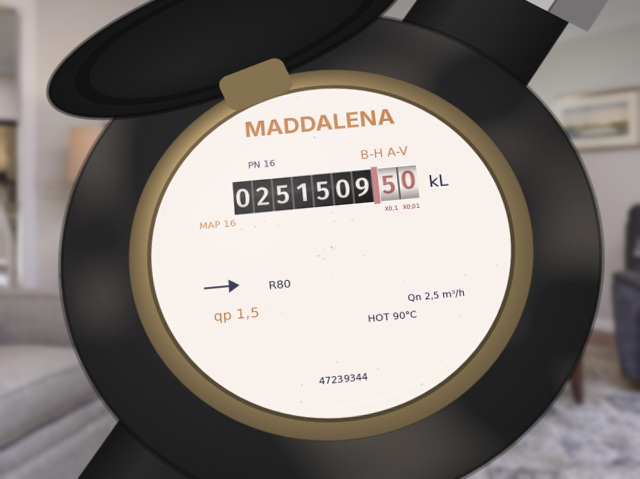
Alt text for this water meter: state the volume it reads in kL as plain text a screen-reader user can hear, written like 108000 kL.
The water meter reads 251509.50 kL
